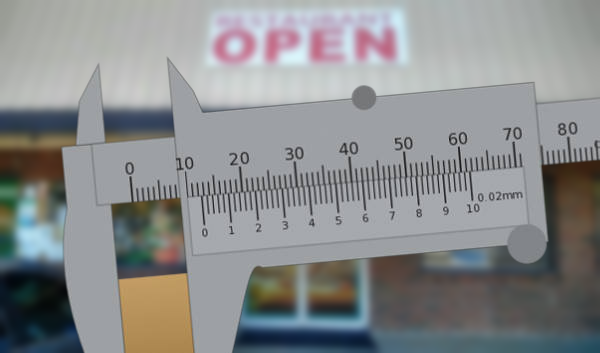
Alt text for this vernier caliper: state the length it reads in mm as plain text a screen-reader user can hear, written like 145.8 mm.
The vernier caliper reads 12.6 mm
